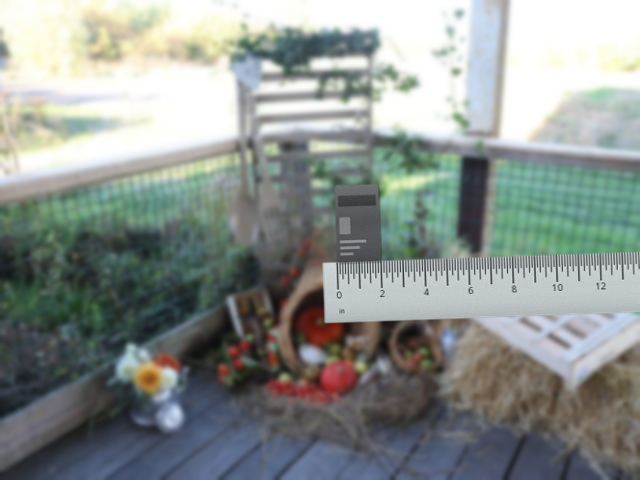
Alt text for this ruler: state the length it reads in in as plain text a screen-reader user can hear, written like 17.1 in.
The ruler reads 2 in
